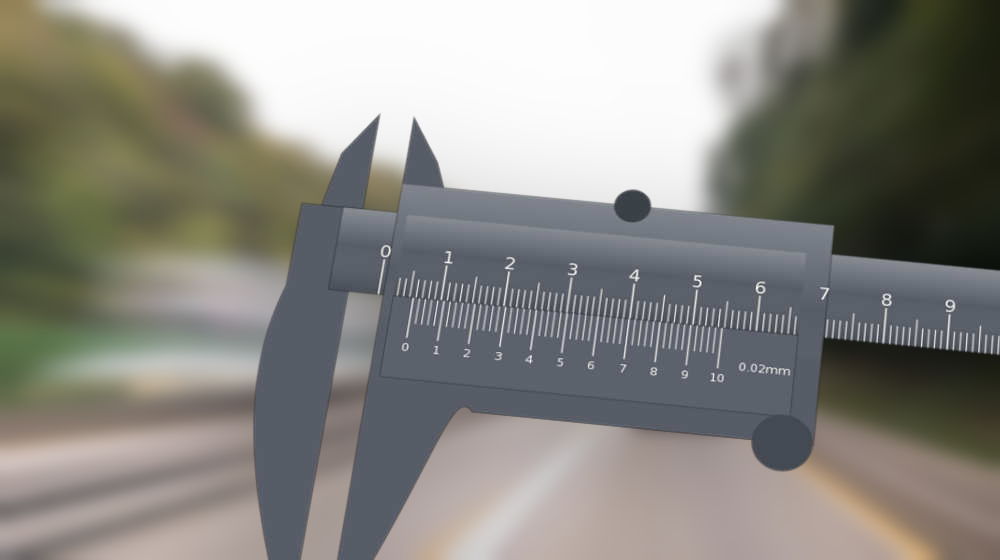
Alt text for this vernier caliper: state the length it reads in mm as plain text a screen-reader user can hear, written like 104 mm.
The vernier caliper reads 5.6 mm
